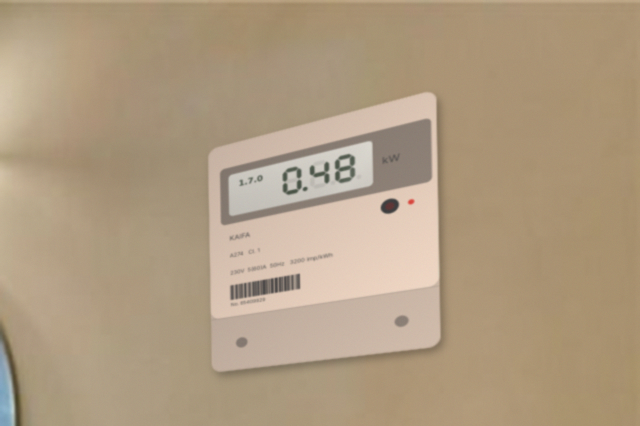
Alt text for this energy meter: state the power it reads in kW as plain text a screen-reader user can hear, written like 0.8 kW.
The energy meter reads 0.48 kW
